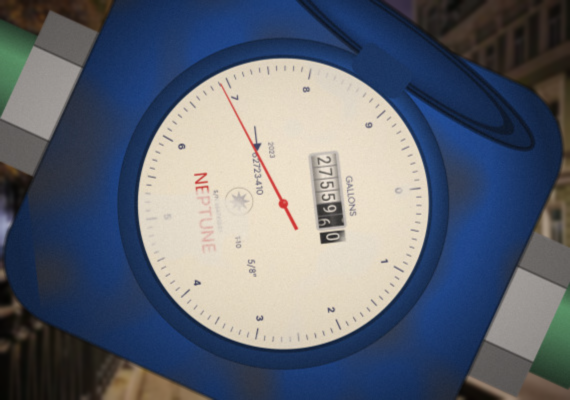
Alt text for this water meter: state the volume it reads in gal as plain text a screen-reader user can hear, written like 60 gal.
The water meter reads 2755956.9 gal
